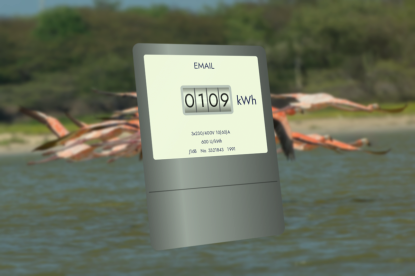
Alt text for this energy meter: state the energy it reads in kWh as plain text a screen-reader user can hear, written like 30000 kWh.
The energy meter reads 109 kWh
